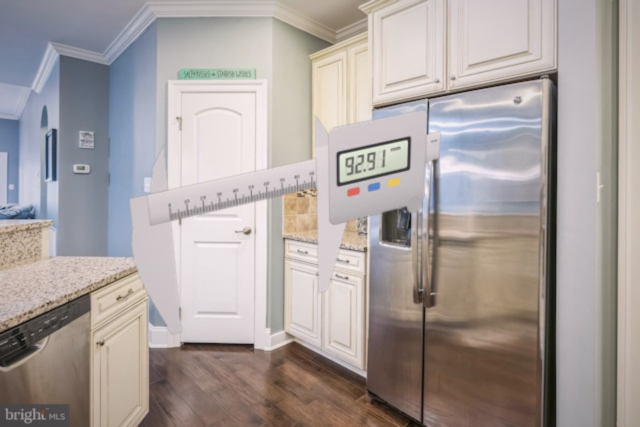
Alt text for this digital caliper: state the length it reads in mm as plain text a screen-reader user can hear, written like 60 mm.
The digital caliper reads 92.91 mm
